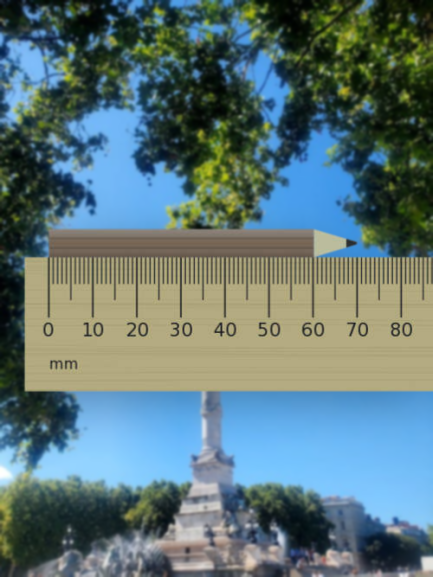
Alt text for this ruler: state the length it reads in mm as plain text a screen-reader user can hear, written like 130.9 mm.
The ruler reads 70 mm
